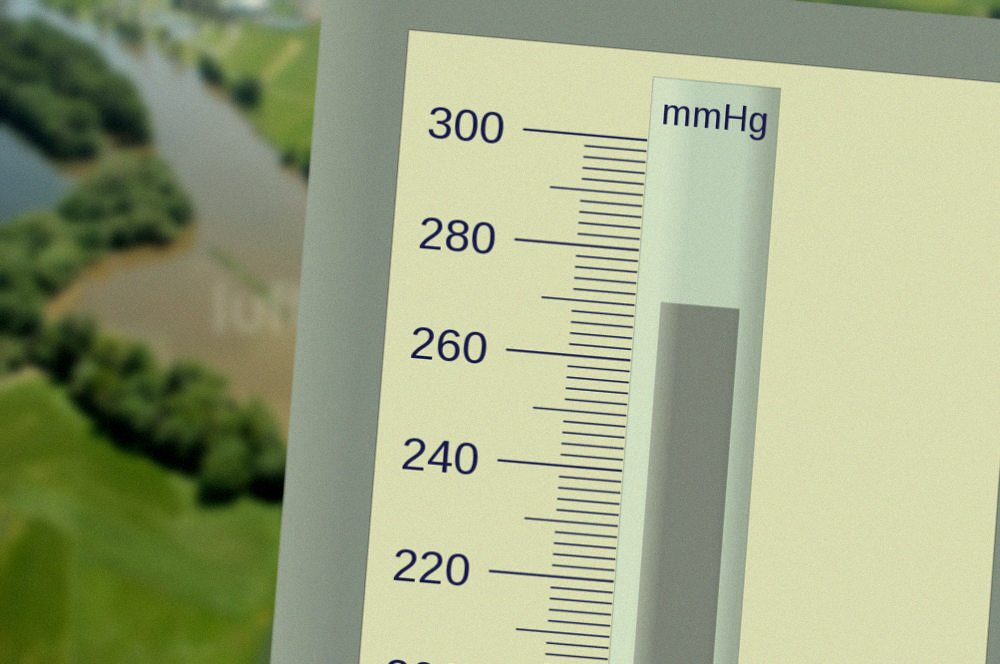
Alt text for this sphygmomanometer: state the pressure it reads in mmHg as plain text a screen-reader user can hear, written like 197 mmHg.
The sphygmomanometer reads 271 mmHg
